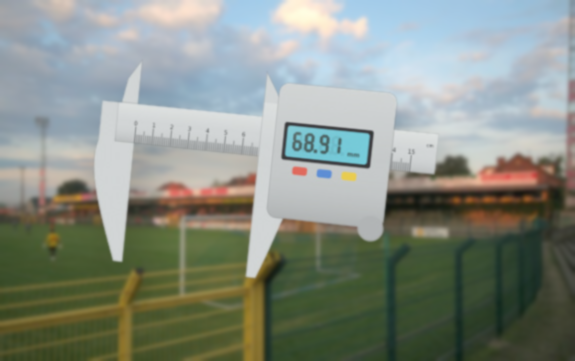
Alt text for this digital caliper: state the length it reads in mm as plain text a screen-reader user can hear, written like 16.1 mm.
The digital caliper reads 68.91 mm
